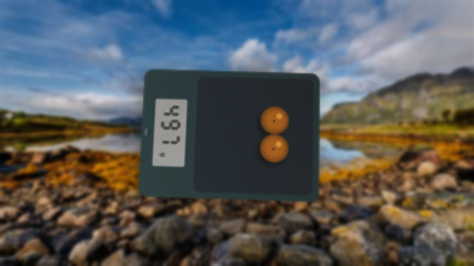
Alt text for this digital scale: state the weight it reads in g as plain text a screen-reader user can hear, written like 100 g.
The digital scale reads 497 g
